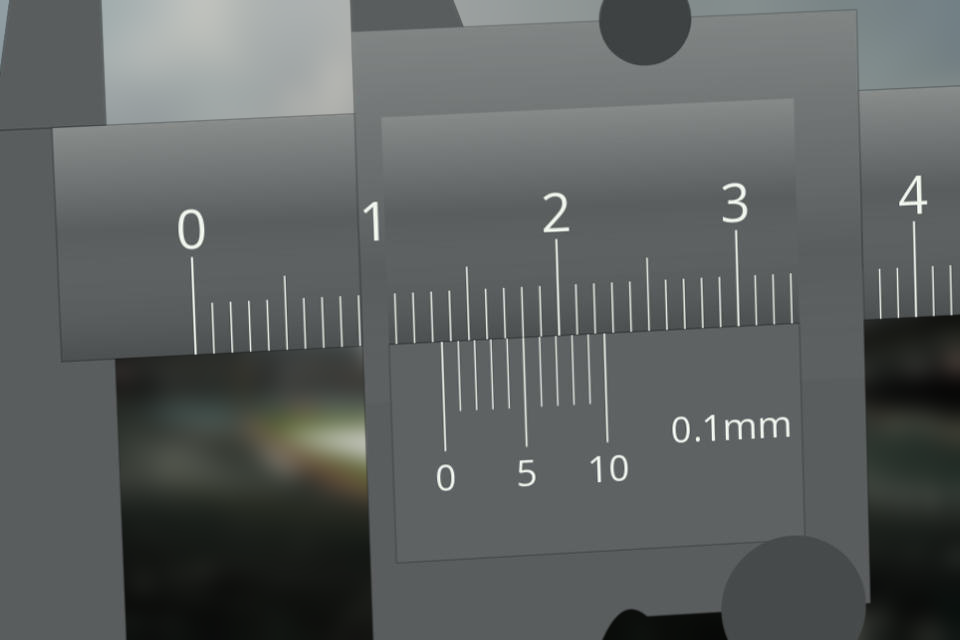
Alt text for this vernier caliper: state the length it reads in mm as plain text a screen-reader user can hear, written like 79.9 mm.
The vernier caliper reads 13.5 mm
